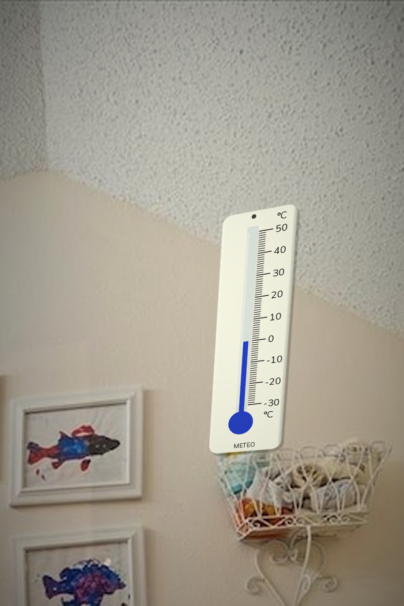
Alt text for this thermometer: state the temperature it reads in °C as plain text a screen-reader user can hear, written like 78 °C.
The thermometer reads 0 °C
